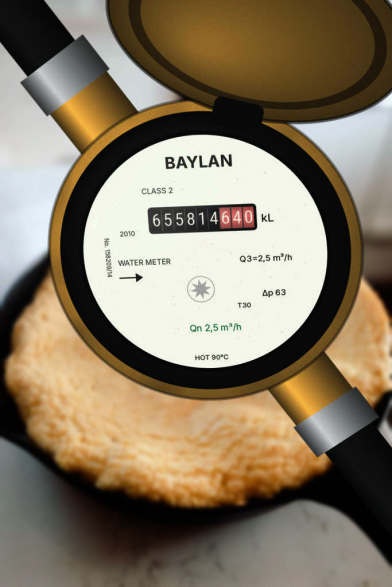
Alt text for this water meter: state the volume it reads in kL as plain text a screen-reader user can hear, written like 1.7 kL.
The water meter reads 655814.640 kL
